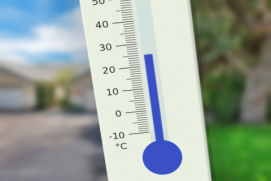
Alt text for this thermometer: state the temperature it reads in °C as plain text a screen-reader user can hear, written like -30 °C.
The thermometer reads 25 °C
